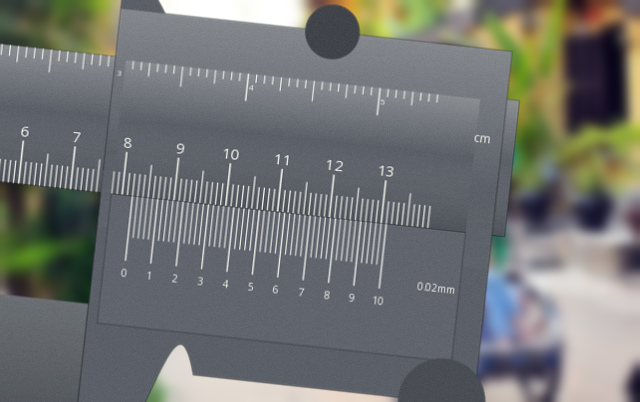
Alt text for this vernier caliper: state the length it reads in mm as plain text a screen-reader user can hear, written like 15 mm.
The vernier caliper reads 82.0 mm
